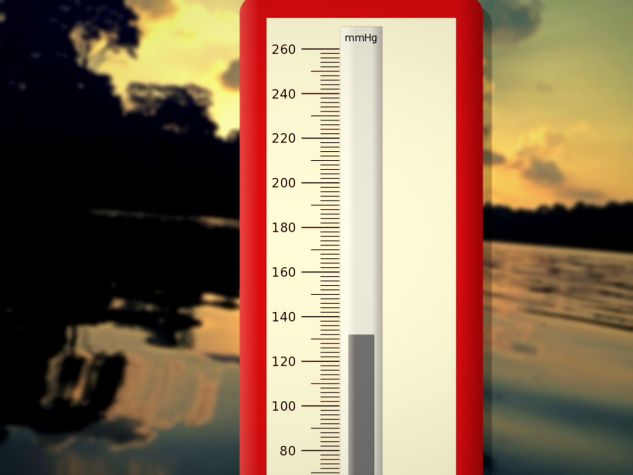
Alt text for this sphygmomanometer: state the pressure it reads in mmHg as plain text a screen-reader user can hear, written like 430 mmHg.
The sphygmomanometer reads 132 mmHg
